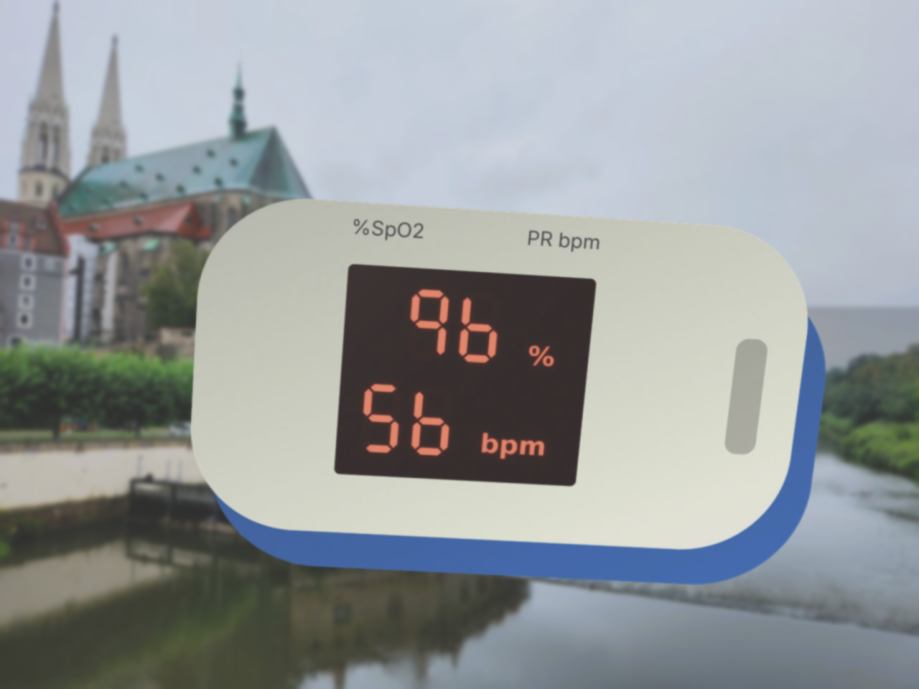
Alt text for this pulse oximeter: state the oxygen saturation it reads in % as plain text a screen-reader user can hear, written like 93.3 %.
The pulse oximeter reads 96 %
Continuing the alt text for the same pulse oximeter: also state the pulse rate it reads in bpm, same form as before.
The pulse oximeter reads 56 bpm
